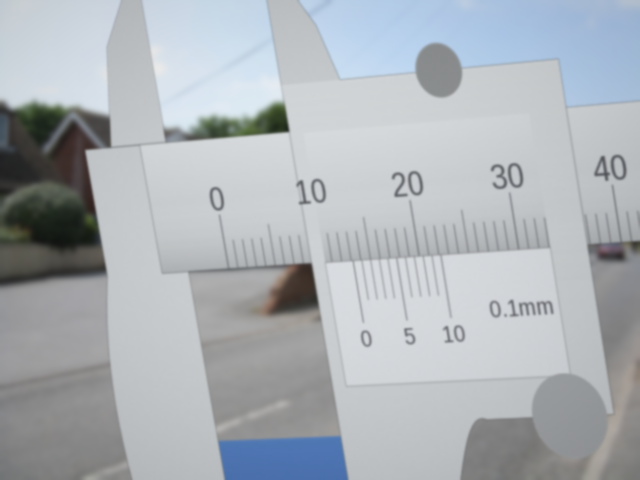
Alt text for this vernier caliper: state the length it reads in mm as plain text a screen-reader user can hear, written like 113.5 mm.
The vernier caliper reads 13.2 mm
